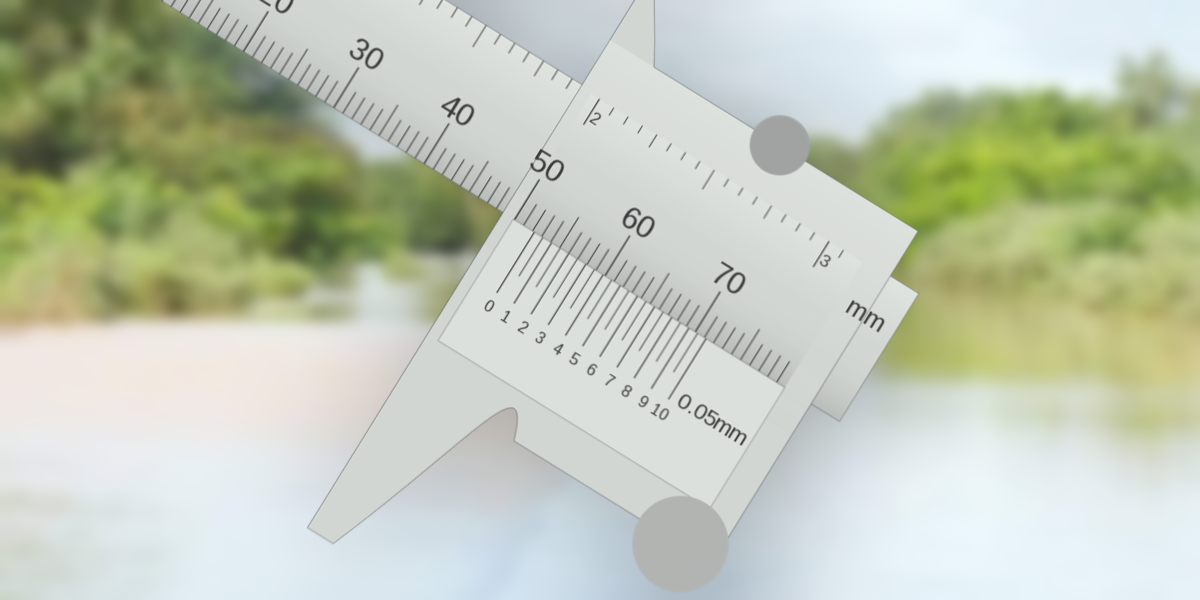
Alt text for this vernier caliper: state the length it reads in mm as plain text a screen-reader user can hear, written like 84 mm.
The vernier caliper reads 52.2 mm
